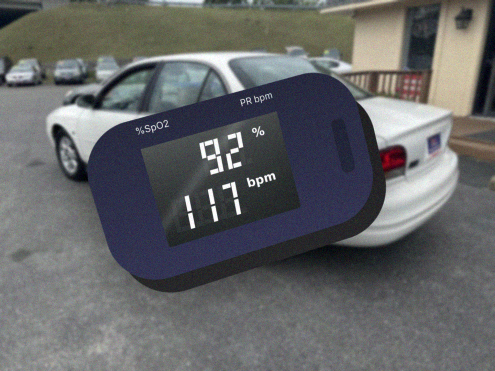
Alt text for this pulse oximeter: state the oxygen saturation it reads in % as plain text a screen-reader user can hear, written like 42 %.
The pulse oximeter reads 92 %
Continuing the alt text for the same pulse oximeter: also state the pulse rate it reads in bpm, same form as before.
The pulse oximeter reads 117 bpm
